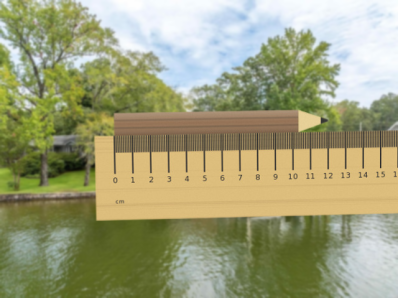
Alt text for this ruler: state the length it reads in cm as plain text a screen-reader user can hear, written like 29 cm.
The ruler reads 12 cm
